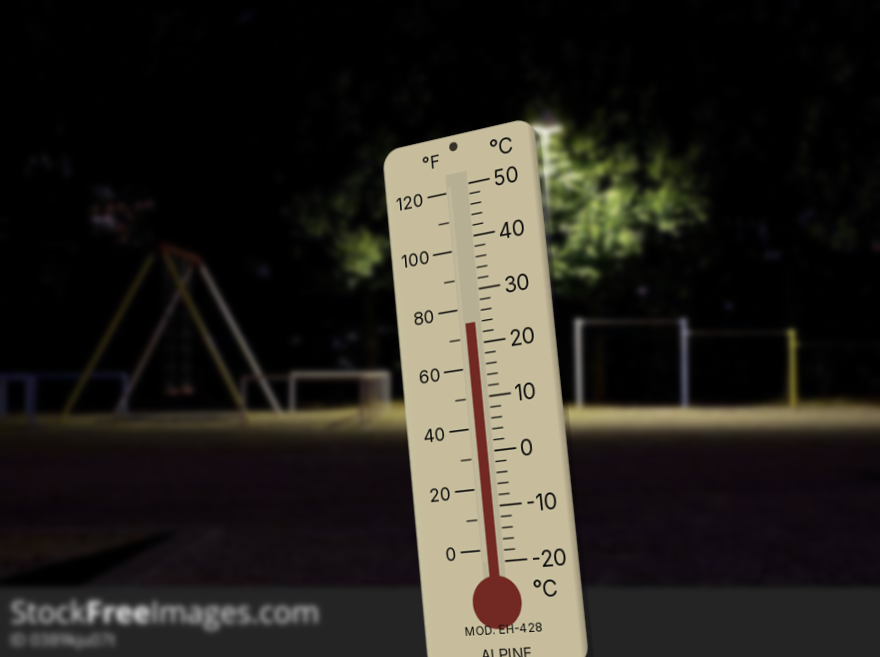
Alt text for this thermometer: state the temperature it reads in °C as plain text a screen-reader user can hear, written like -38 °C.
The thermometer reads 24 °C
